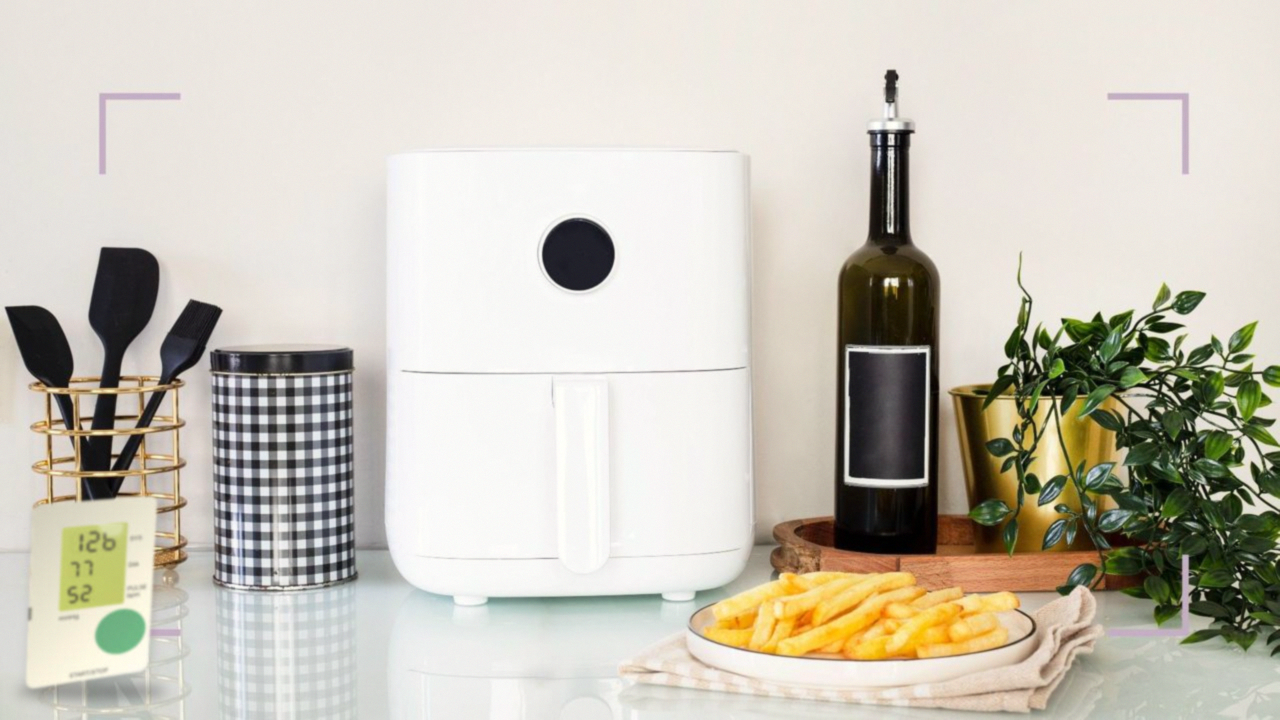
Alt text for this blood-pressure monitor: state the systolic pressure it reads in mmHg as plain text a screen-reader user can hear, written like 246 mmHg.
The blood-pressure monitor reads 126 mmHg
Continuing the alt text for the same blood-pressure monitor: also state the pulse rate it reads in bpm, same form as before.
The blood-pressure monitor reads 52 bpm
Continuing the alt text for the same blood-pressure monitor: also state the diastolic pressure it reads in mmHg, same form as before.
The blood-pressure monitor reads 77 mmHg
